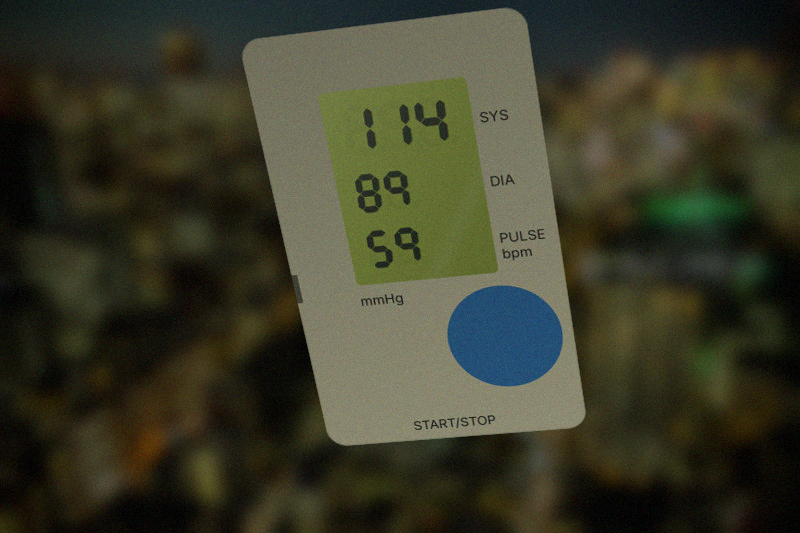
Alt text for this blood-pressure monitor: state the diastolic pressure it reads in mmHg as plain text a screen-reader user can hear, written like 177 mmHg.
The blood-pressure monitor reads 89 mmHg
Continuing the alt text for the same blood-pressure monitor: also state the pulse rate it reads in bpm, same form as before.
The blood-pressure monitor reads 59 bpm
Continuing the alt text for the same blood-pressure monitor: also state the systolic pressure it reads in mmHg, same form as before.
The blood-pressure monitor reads 114 mmHg
